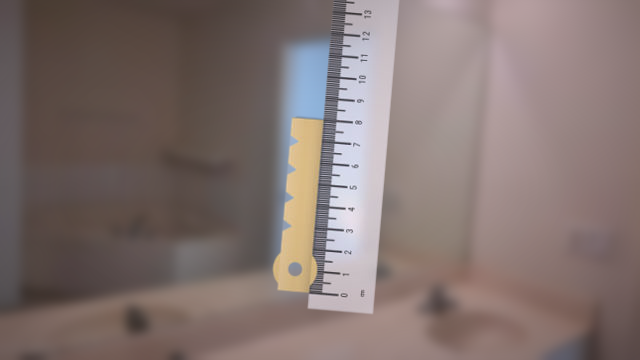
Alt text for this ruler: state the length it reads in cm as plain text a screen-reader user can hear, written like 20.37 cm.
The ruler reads 8 cm
